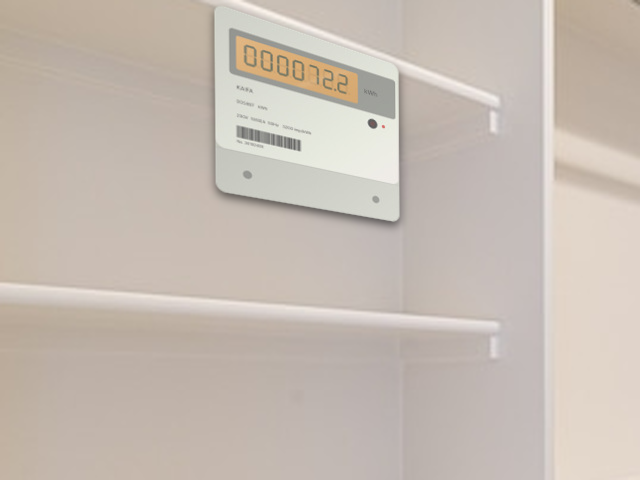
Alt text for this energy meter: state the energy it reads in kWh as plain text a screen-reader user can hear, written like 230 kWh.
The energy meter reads 72.2 kWh
